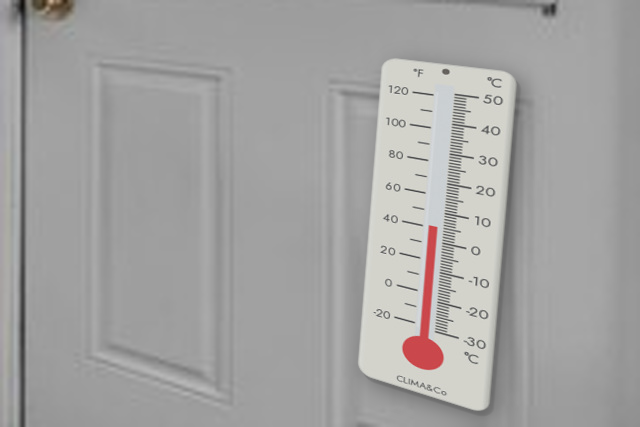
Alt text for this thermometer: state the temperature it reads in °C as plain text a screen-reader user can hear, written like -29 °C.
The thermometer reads 5 °C
